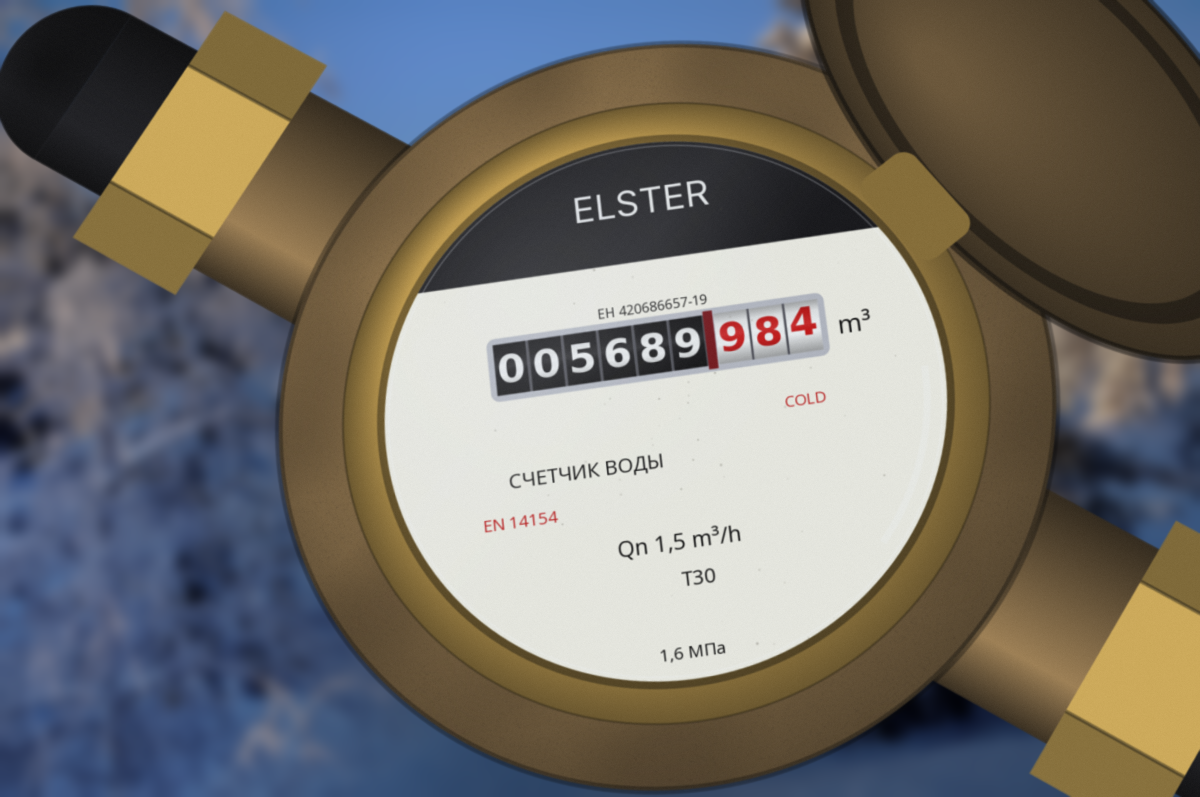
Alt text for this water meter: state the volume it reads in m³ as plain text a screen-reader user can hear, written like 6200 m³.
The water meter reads 5689.984 m³
